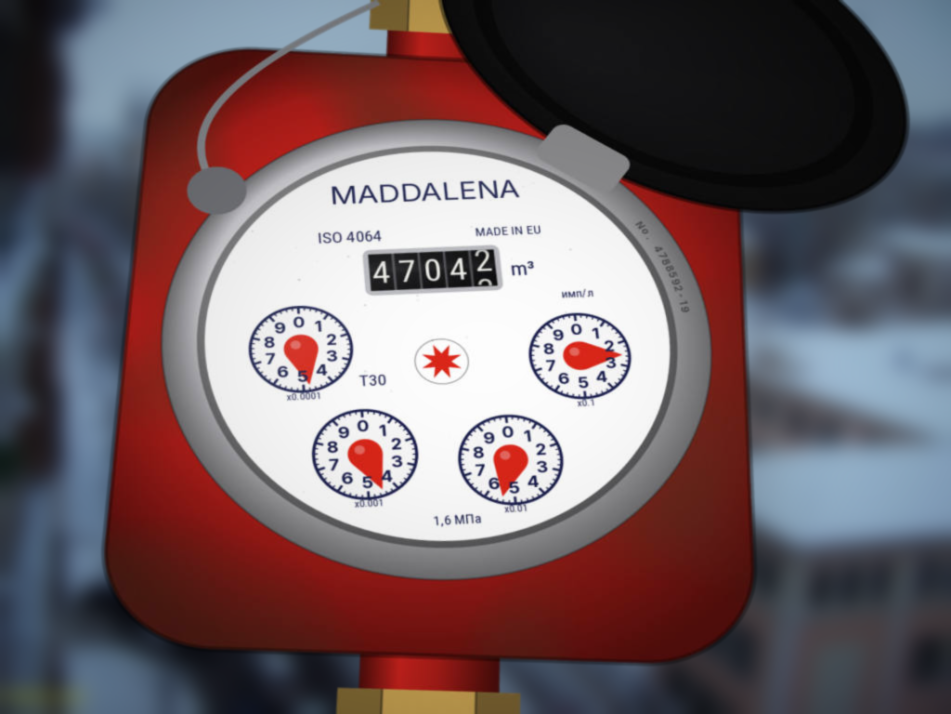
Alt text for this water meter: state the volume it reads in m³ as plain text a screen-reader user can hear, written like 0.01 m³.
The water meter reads 47042.2544 m³
